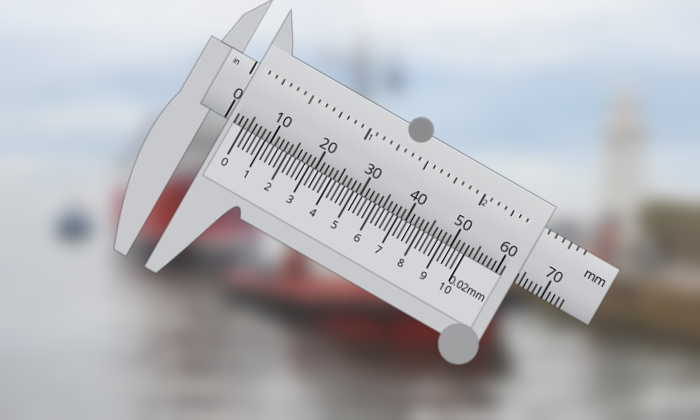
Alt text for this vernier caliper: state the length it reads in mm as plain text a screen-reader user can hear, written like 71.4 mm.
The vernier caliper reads 4.0 mm
